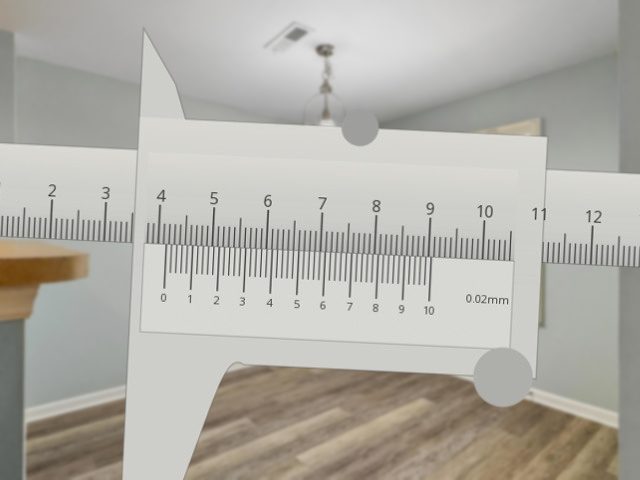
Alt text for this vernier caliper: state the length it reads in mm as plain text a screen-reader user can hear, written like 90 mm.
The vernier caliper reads 41.5 mm
